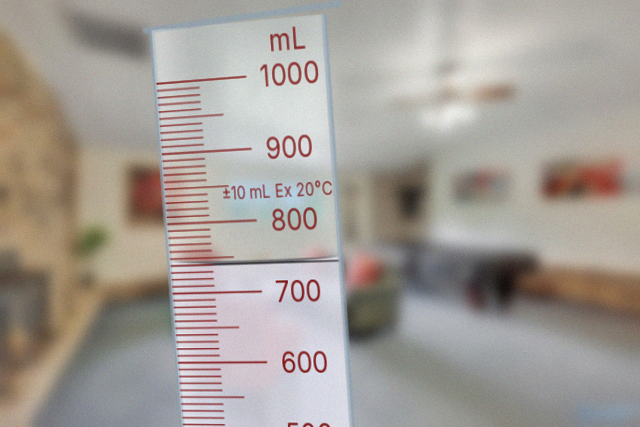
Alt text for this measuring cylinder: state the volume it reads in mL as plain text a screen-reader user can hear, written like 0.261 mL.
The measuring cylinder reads 740 mL
